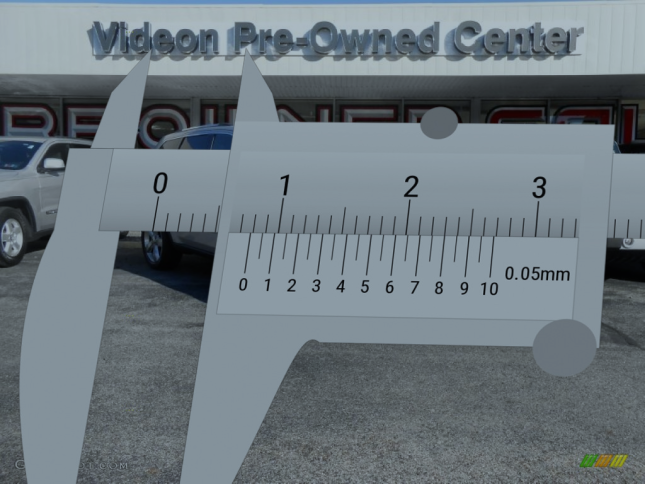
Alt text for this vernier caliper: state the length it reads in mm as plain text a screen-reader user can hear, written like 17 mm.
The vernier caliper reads 7.8 mm
